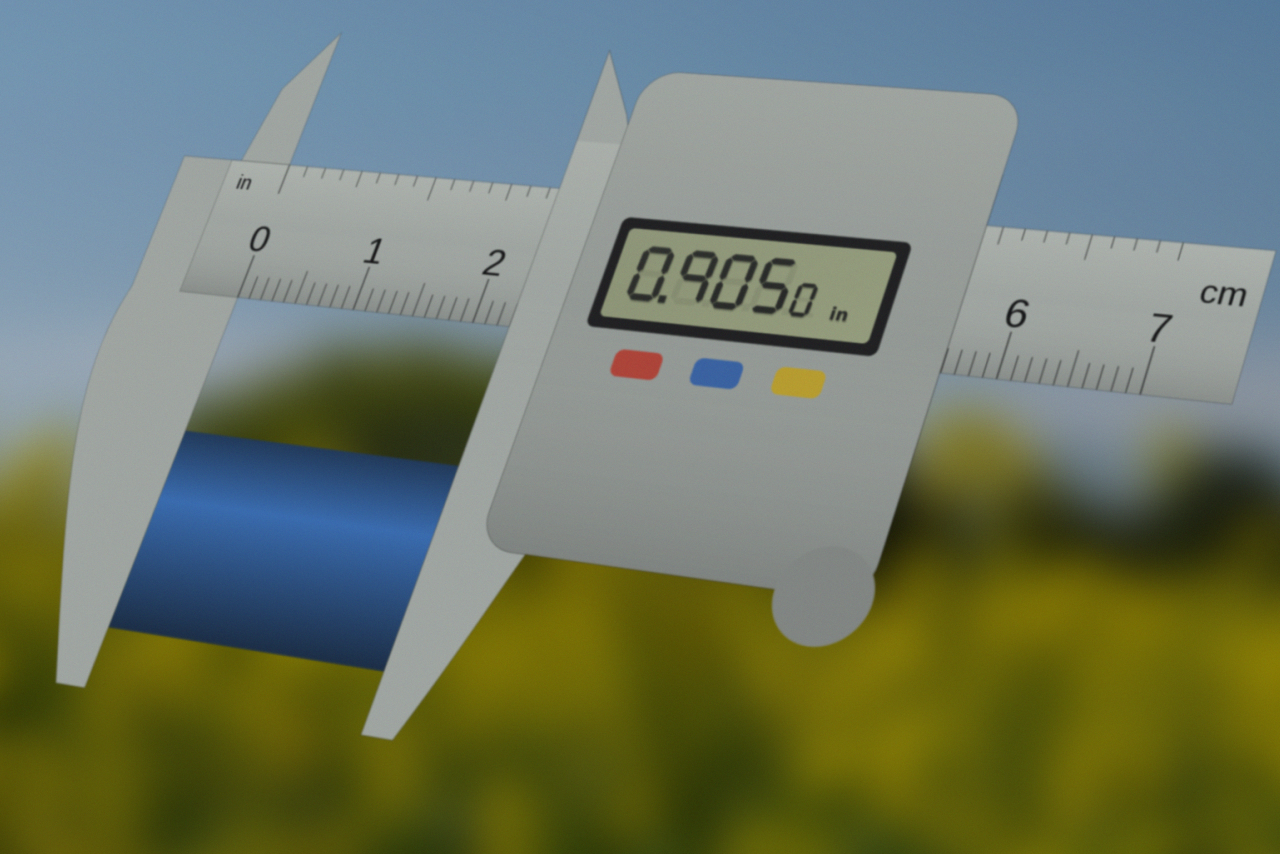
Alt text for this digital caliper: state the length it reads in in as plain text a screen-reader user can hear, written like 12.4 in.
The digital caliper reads 0.9050 in
